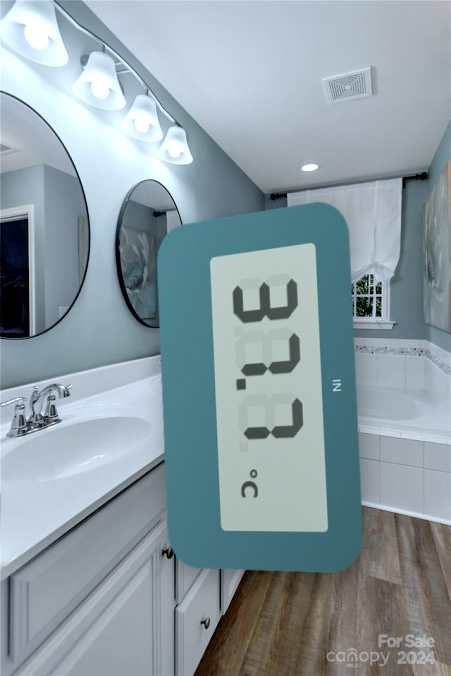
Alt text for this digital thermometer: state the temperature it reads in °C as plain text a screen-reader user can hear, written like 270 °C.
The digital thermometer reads 37.7 °C
